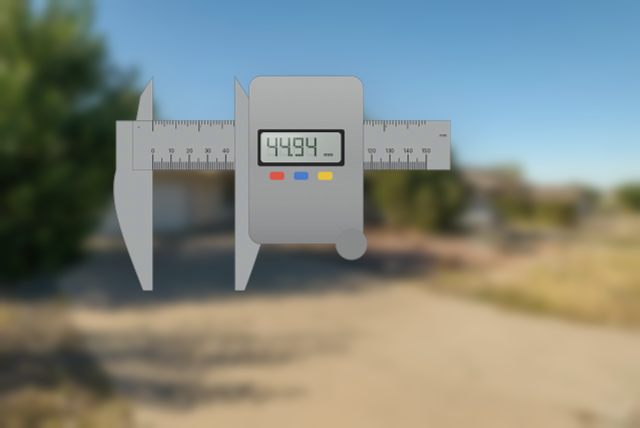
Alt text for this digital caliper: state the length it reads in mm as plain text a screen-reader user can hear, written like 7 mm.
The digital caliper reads 44.94 mm
